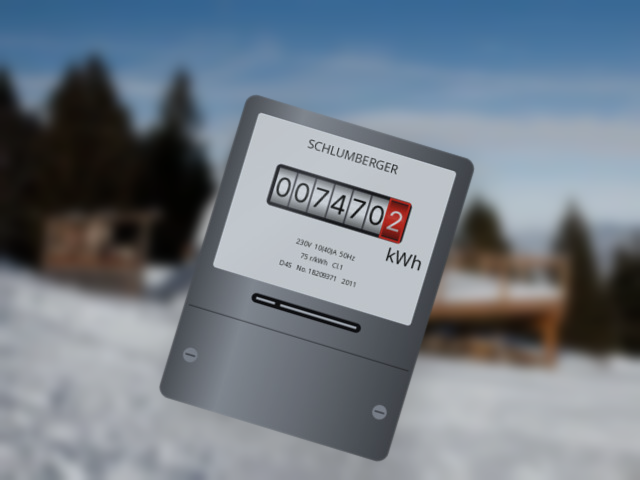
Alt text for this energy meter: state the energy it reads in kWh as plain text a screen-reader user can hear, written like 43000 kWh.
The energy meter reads 7470.2 kWh
